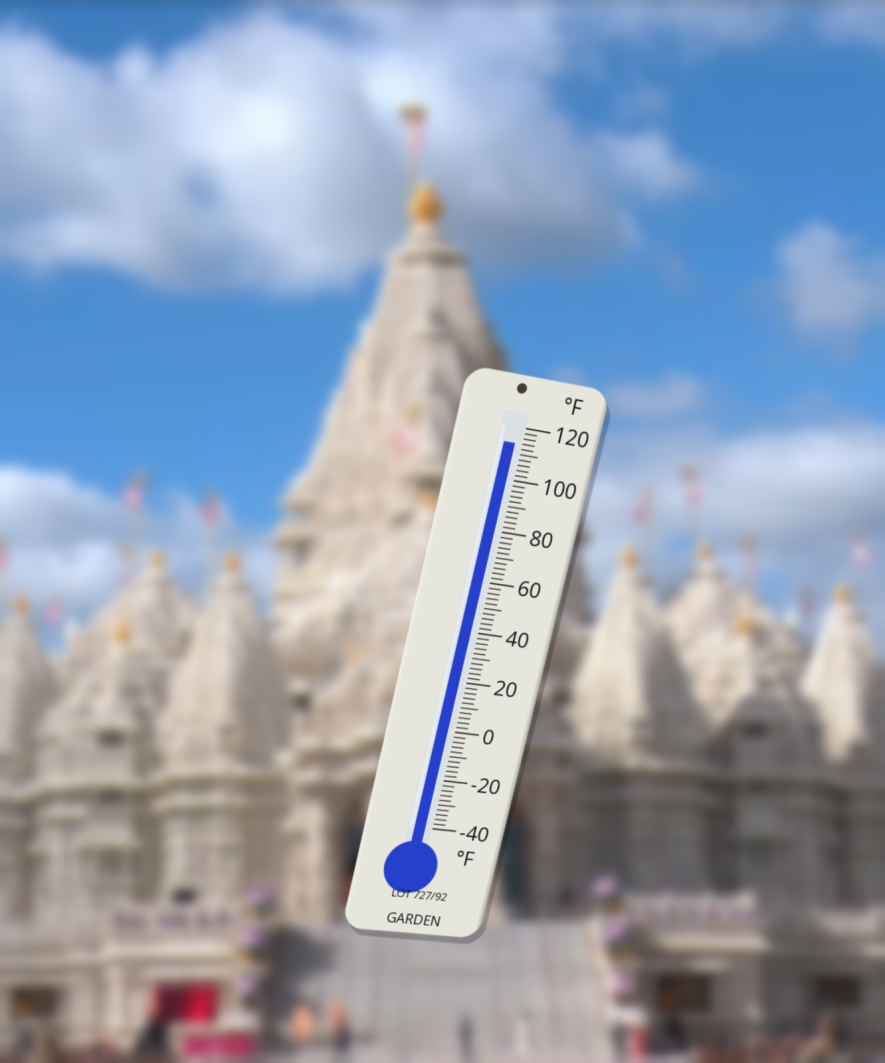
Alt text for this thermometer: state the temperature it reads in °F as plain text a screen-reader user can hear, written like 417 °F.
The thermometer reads 114 °F
